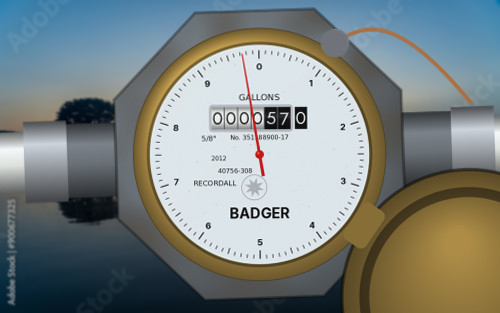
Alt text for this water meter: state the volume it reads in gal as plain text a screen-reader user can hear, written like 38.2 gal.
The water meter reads 569.7 gal
